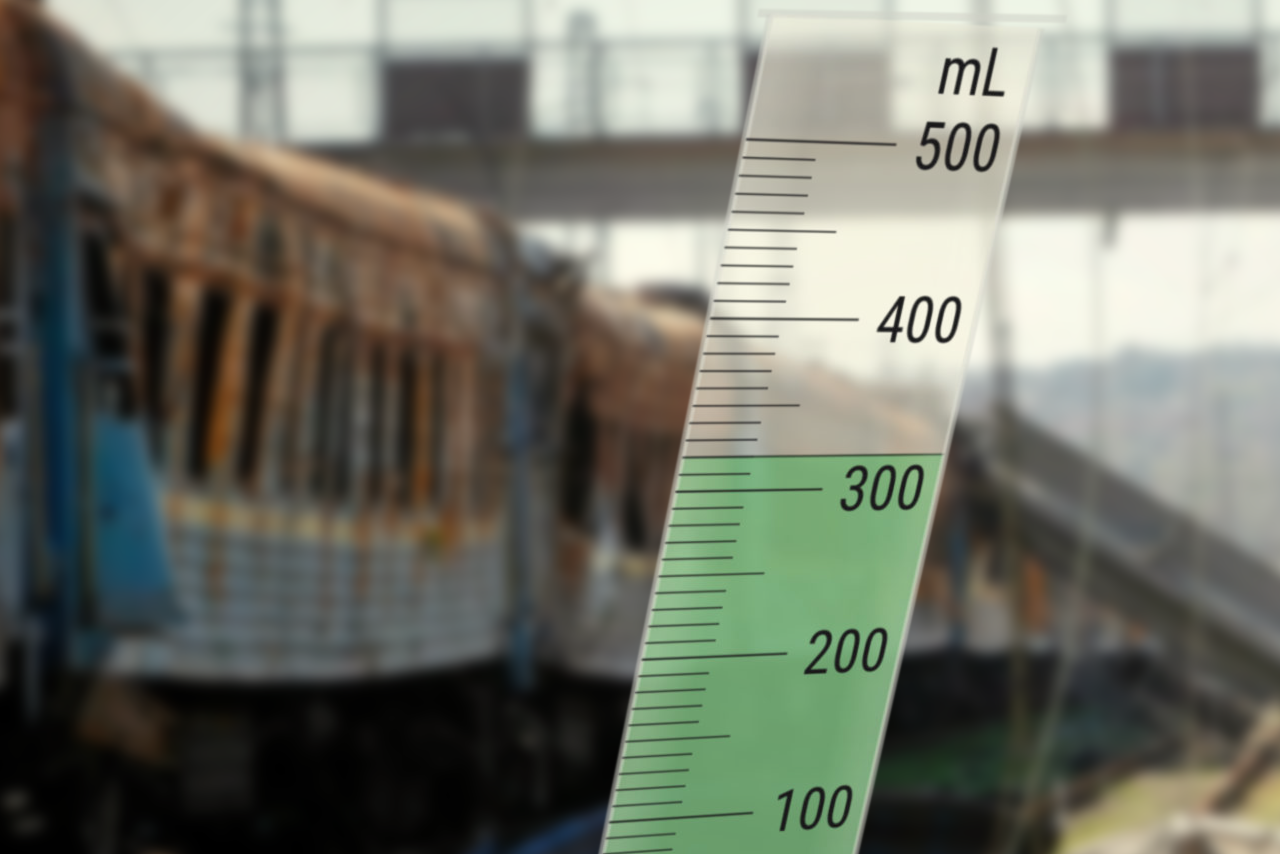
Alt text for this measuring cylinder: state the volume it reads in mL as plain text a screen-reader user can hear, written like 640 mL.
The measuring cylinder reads 320 mL
